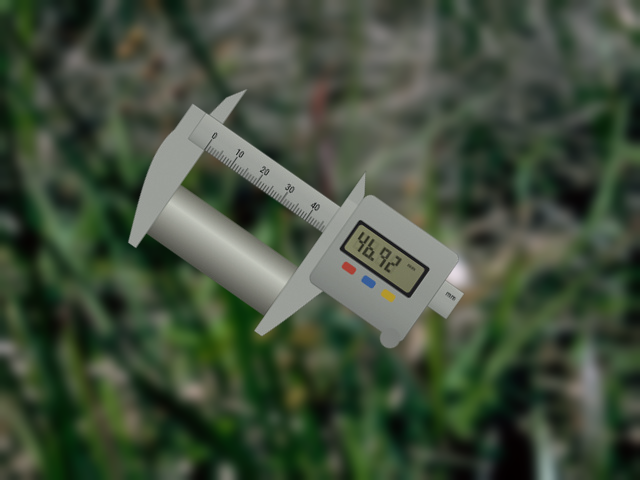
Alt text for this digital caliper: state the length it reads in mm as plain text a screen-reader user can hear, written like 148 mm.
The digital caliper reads 46.92 mm
